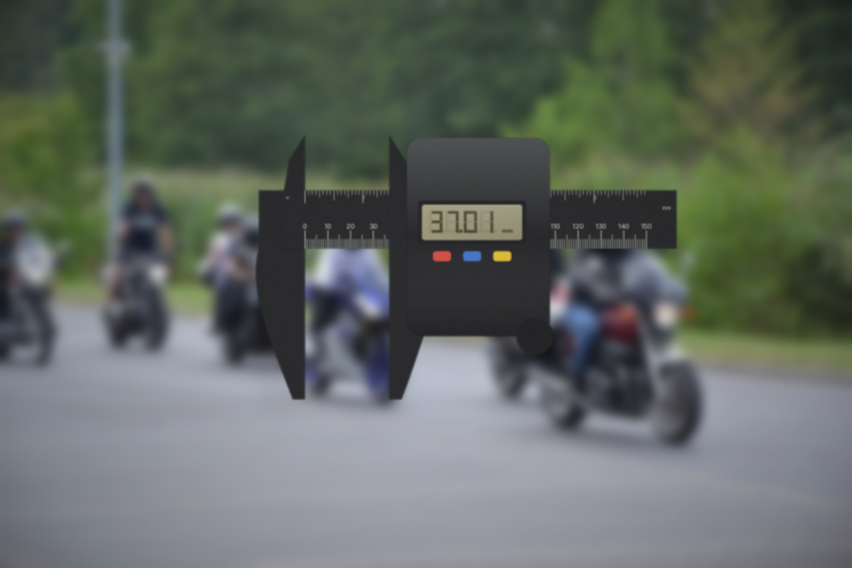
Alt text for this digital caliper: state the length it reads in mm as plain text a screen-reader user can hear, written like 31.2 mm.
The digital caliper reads 37.01 mm
